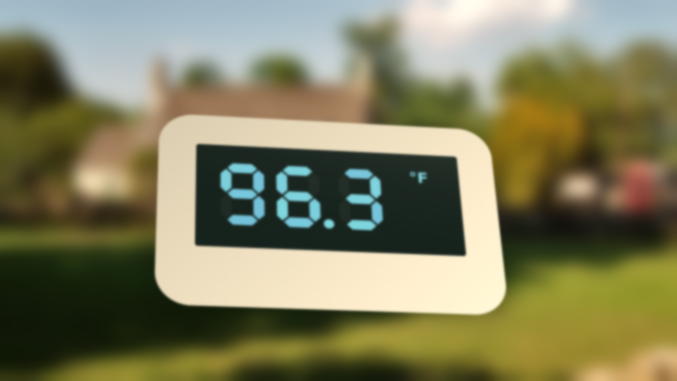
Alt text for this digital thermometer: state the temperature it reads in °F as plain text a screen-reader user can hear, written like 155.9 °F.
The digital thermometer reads 96.3 °F
